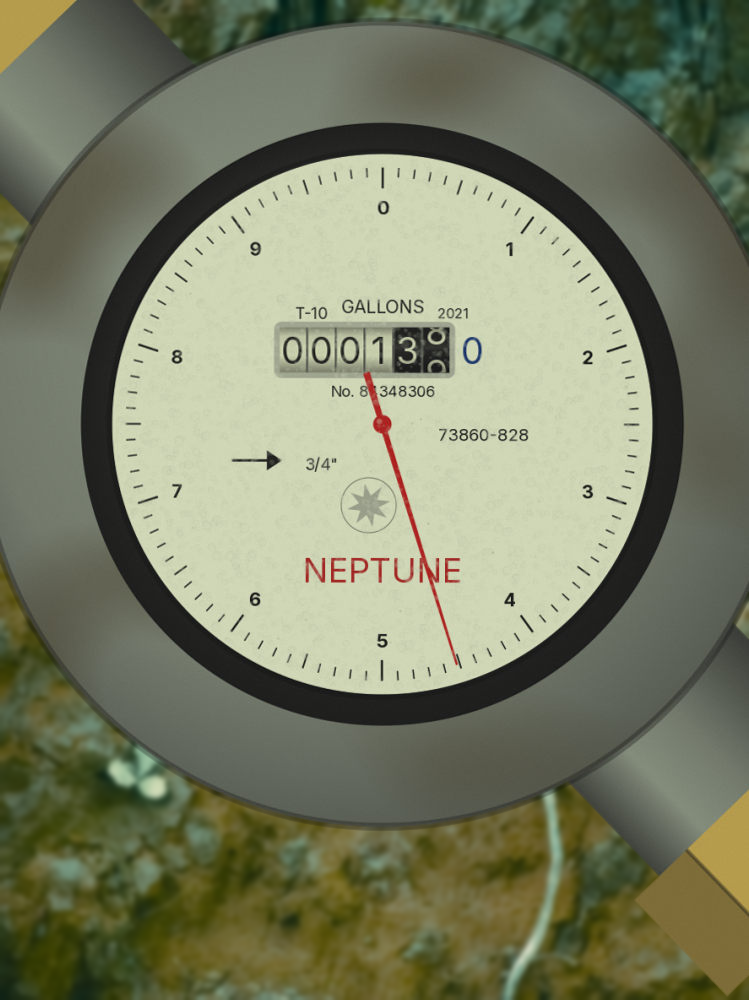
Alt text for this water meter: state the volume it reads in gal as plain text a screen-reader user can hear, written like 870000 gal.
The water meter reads 1384.5 gal
